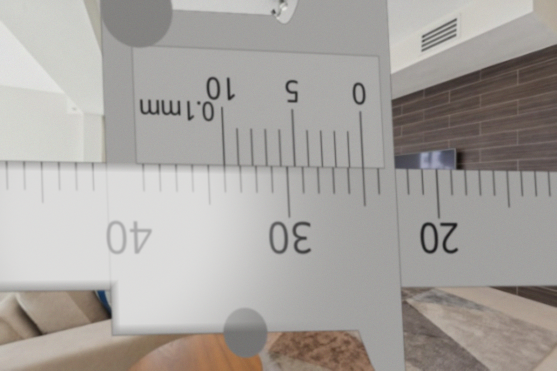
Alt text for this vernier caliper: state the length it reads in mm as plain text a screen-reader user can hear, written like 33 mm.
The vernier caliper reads 25.0 mm
